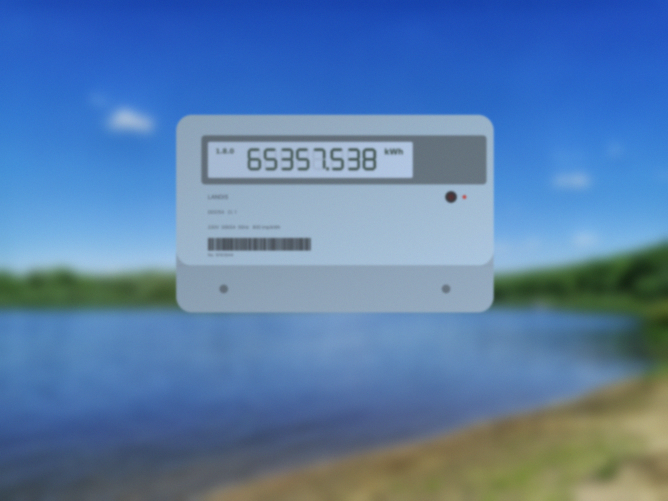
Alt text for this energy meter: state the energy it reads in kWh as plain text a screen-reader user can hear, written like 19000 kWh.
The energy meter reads 65357.538 kWh
